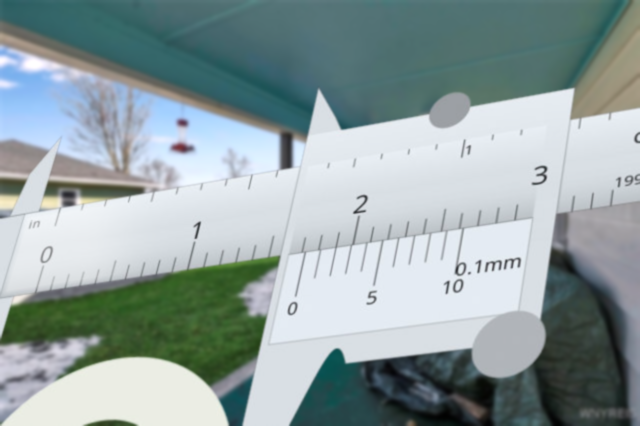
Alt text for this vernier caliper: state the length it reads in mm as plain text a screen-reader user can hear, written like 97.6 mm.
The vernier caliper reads 17.2 mm
